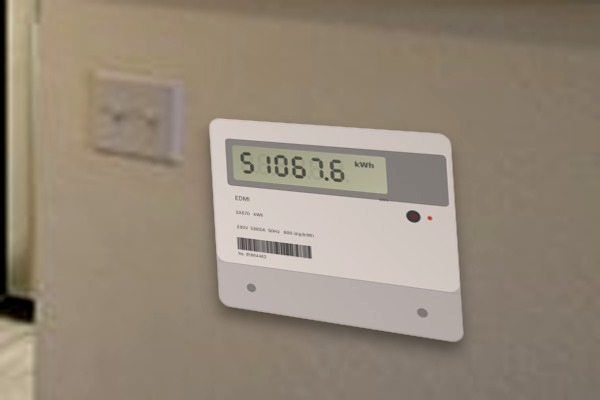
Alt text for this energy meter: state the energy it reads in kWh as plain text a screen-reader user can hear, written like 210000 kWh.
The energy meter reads 51067.6 kWh
